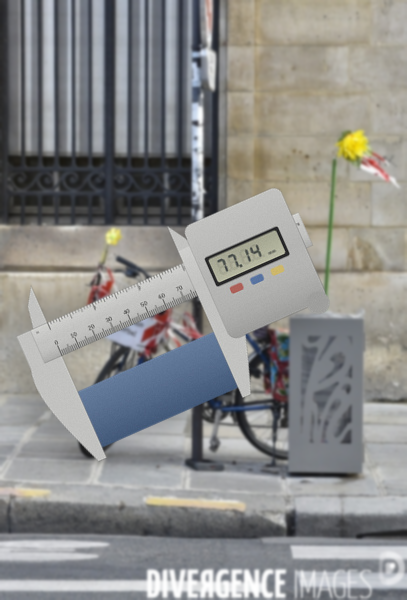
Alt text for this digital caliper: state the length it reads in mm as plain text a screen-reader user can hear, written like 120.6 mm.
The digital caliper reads 77.14 mm
